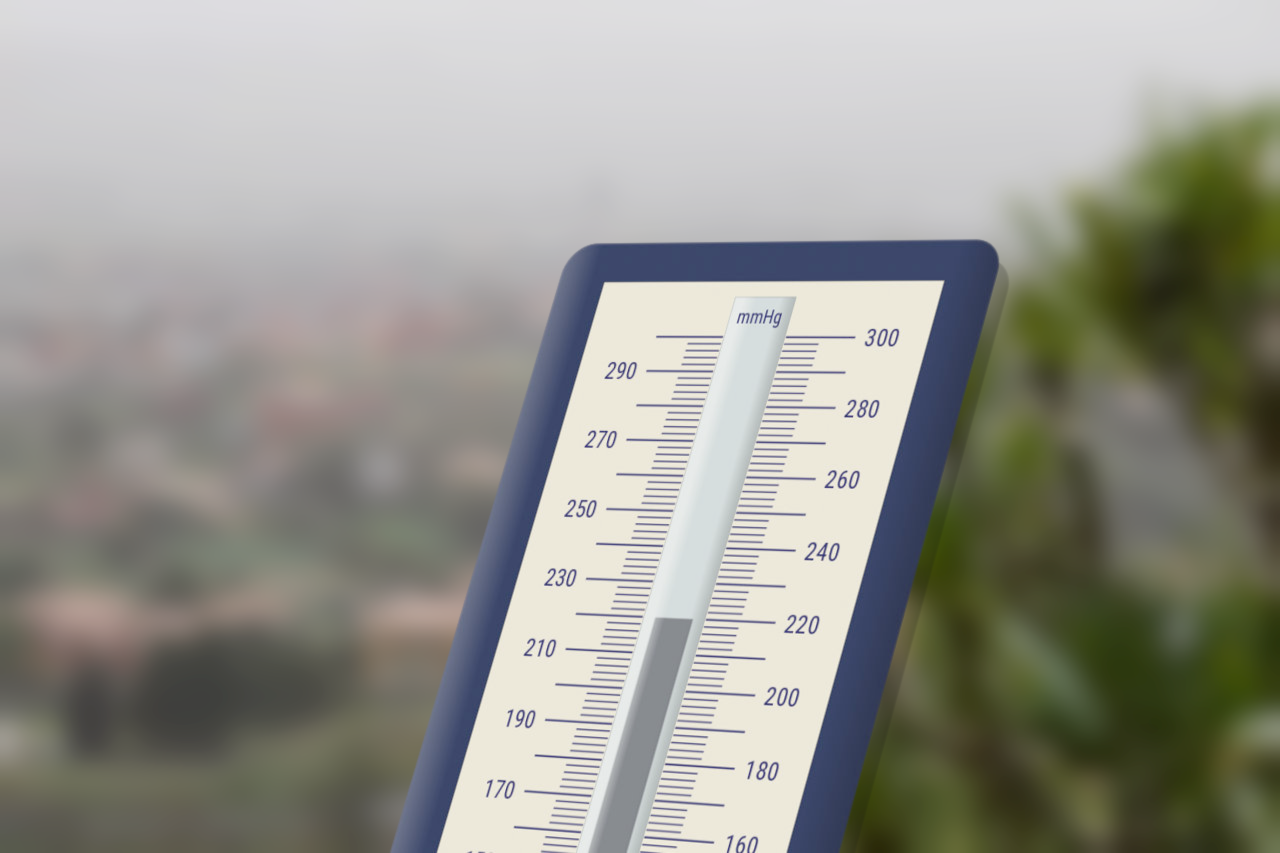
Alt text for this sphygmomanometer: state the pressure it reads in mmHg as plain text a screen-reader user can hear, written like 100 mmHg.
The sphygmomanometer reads 220 mmHg
